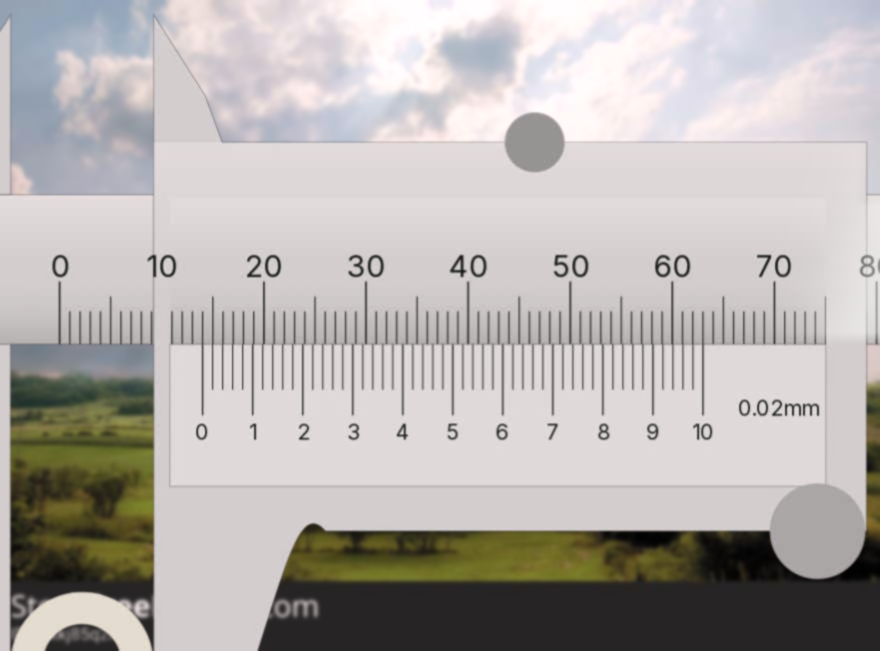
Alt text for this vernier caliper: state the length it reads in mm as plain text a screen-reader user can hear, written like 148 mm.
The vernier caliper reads 14.0 mm
